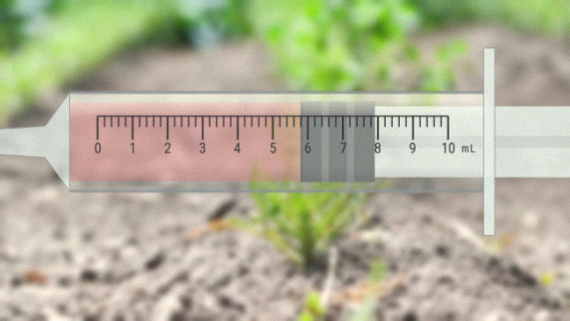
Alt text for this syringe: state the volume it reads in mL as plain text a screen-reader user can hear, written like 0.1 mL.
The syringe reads 5.8 mL
